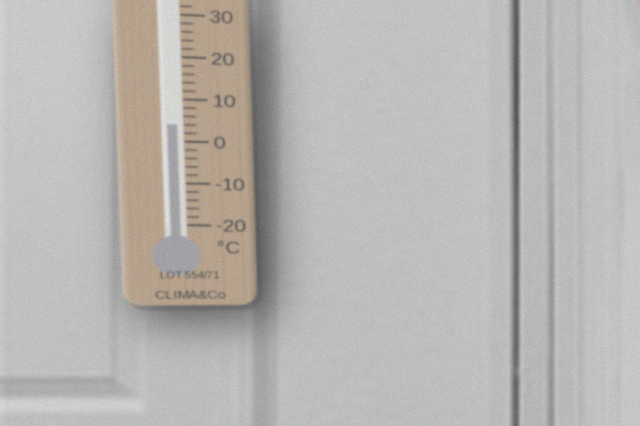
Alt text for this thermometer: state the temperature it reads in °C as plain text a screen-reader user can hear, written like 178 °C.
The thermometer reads 4 °C
